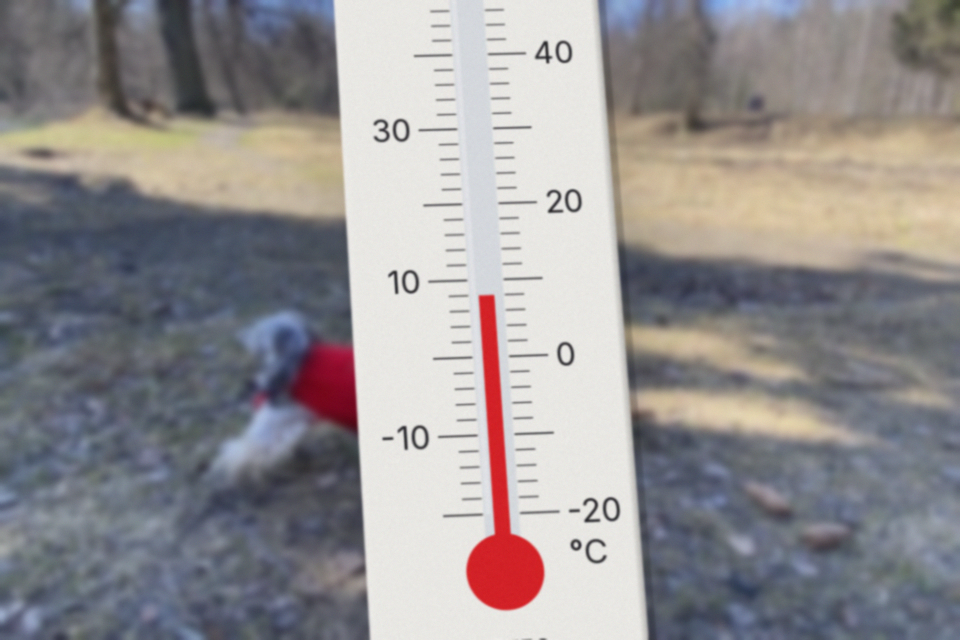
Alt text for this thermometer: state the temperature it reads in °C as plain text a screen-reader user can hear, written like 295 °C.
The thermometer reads 8 °C
